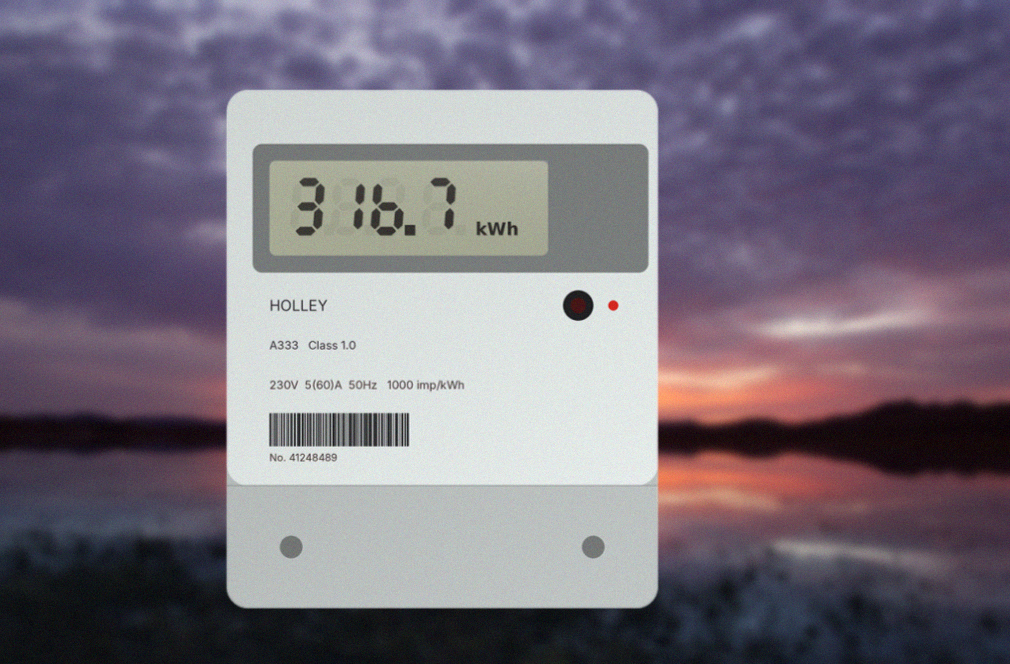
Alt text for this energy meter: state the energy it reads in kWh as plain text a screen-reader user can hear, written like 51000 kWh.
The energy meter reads 316.7 kWh
